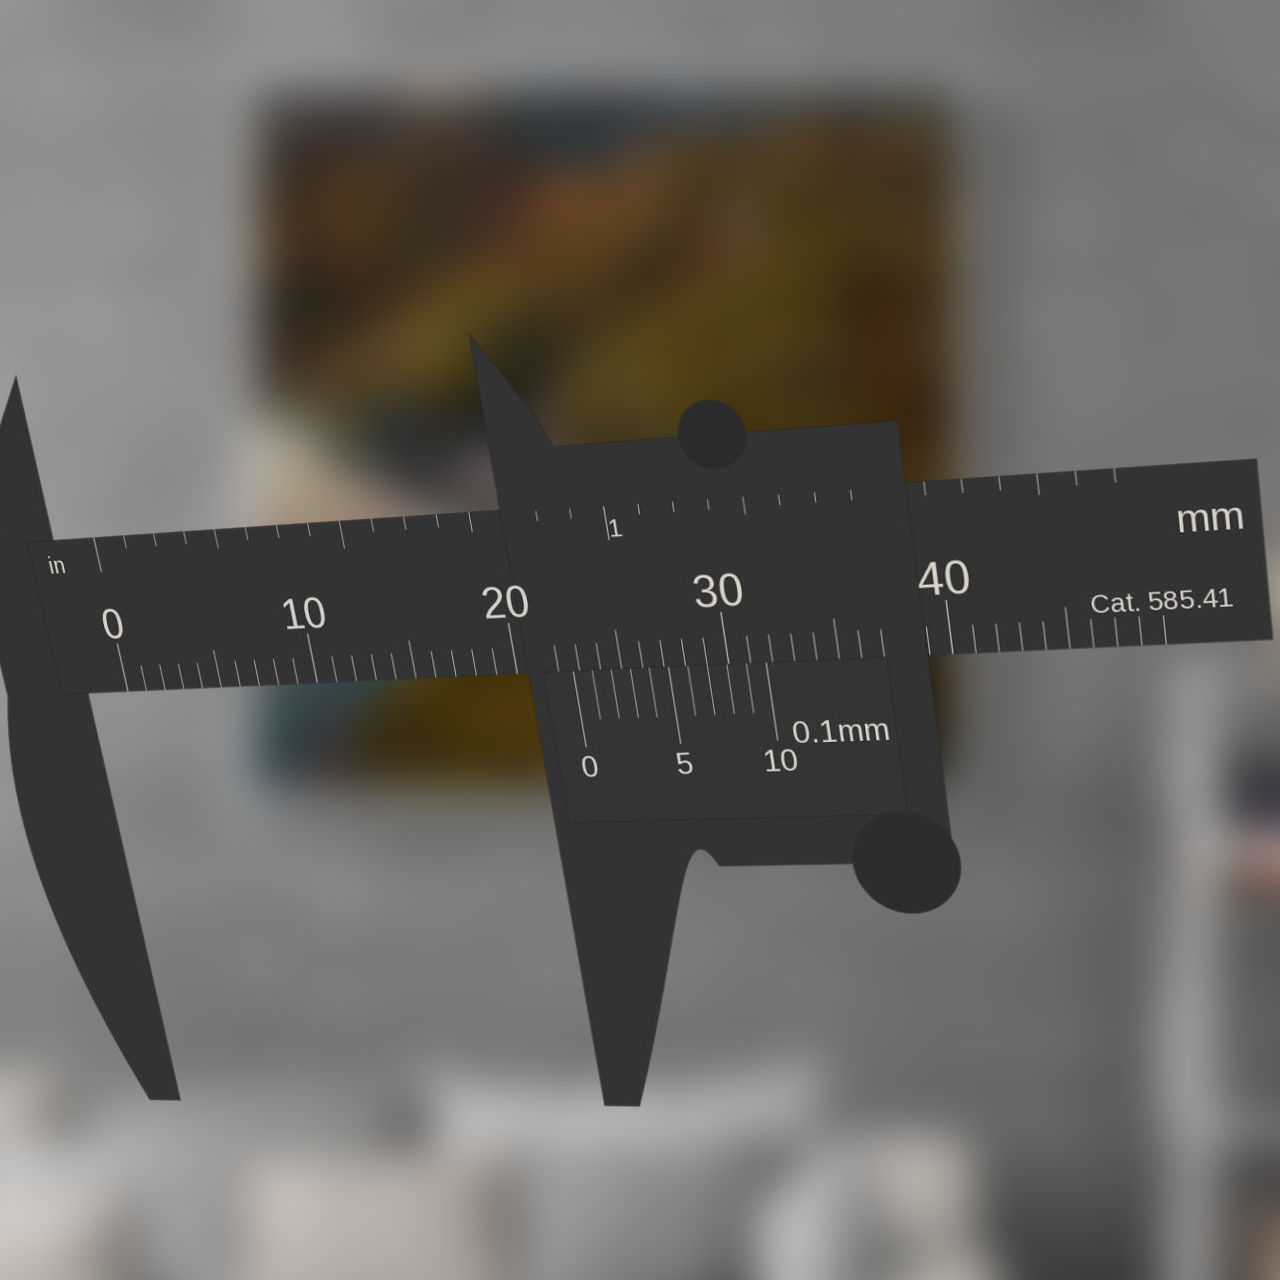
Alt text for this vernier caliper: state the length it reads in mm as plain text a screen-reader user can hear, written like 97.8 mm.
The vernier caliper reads 22.7 mm
